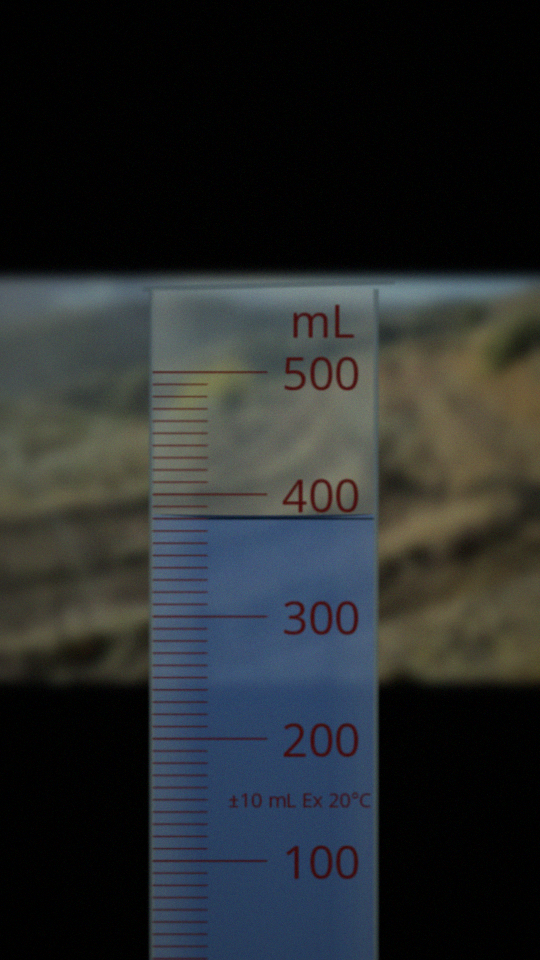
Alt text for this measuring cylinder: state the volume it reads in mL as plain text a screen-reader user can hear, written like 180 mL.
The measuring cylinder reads 380 mL
